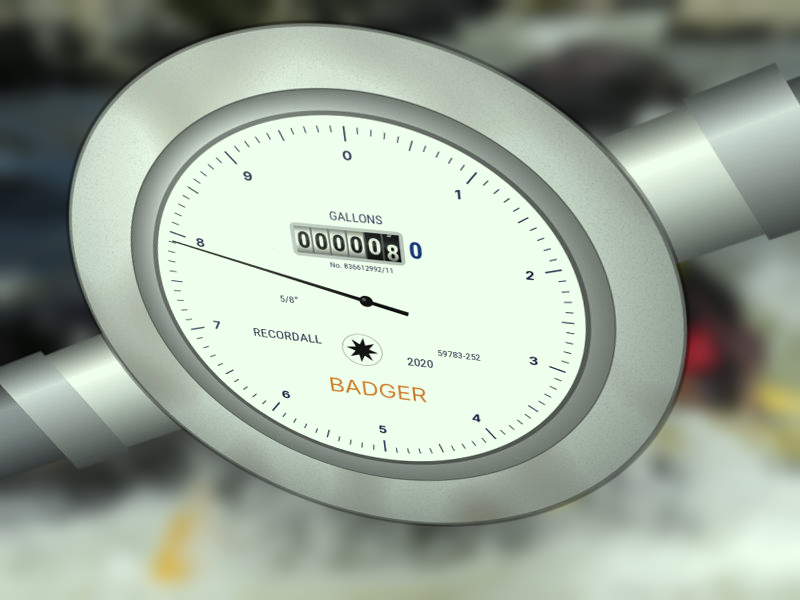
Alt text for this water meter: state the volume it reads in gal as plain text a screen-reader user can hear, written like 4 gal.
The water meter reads 77.9 gal
